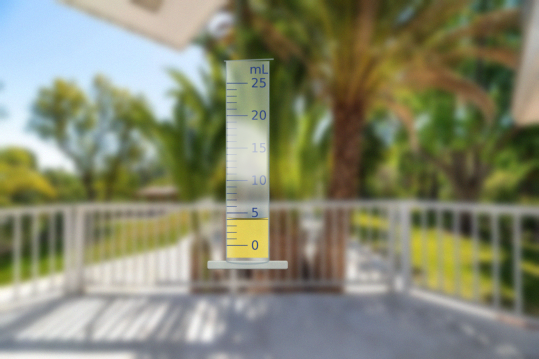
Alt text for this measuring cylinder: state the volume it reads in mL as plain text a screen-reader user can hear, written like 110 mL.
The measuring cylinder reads 4 mL
